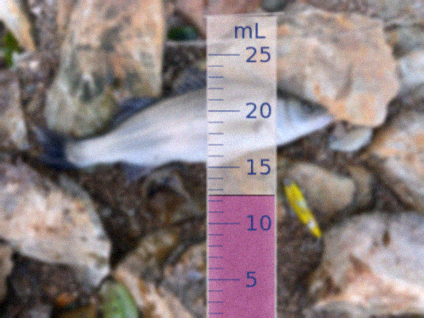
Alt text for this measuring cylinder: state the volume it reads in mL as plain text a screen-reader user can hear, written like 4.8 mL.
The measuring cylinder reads 12.5 mL
